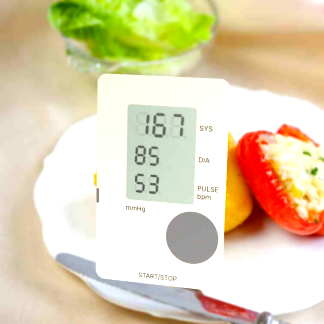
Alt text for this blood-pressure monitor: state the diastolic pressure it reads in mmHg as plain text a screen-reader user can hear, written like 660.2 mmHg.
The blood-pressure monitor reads 85 mmHg
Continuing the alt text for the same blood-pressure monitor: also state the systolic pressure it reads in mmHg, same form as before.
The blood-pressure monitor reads 167 mmHg
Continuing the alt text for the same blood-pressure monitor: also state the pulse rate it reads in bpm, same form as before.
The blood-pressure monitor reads 53 bpm
